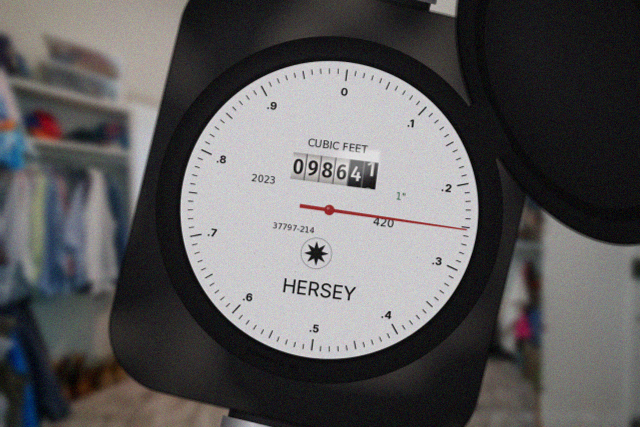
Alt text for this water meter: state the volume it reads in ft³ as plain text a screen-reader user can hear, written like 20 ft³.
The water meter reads 98641.25 ft³
